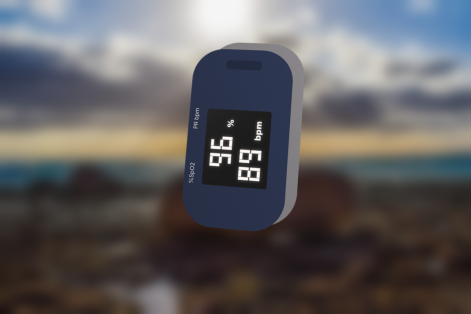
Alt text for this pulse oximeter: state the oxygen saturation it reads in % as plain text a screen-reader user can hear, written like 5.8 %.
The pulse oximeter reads 96 %
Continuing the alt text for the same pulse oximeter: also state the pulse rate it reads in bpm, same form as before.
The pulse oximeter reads 89 bpm
